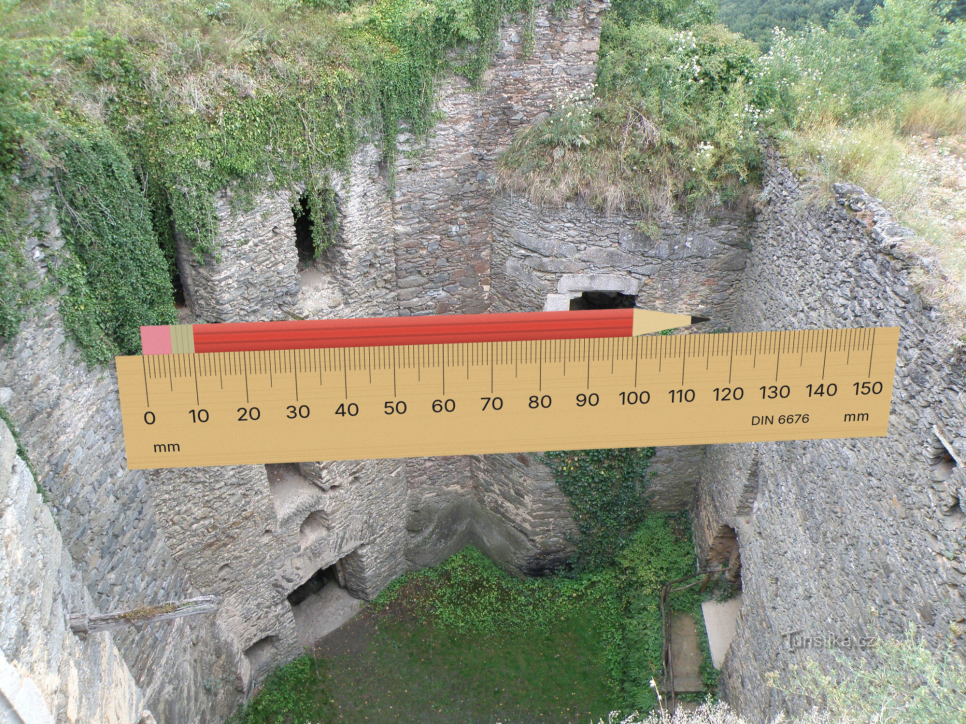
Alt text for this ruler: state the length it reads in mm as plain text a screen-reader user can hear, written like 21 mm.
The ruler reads 115 mm
